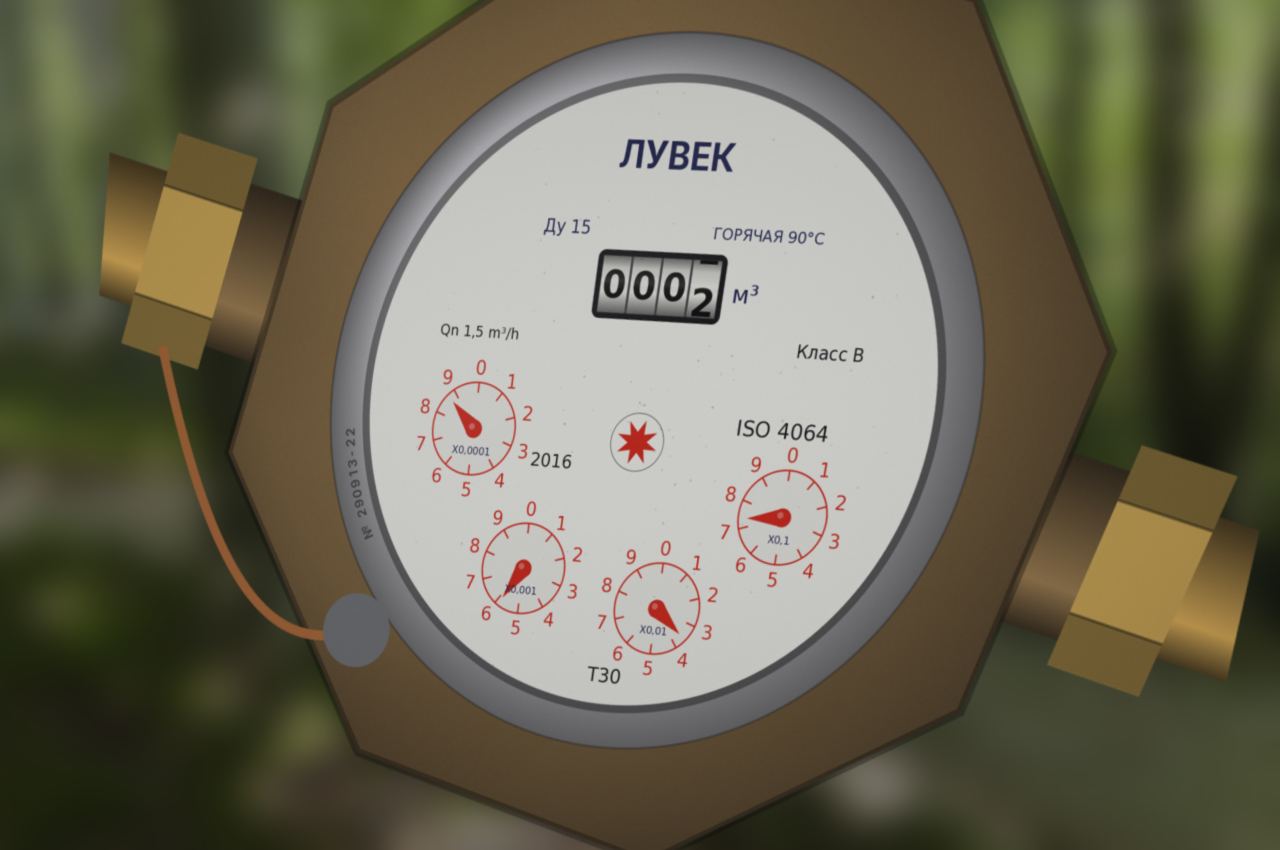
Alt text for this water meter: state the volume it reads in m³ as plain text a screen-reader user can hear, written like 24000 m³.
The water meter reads 1.7358 m³
